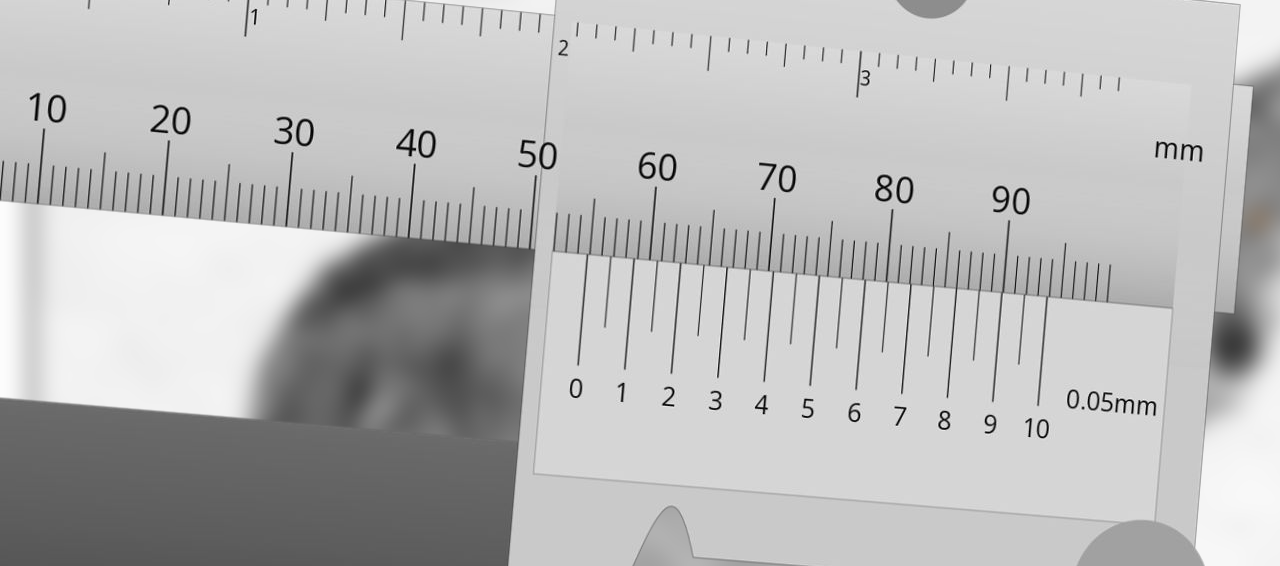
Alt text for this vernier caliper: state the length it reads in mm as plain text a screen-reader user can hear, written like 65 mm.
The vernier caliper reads 54.8 mm
